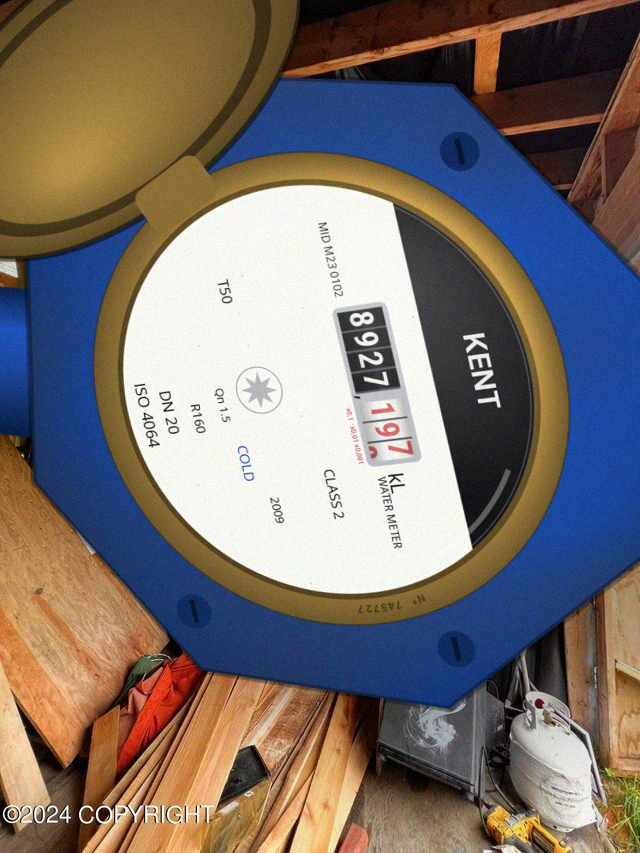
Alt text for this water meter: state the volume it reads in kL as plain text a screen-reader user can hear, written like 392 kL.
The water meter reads 8927.197 kL
